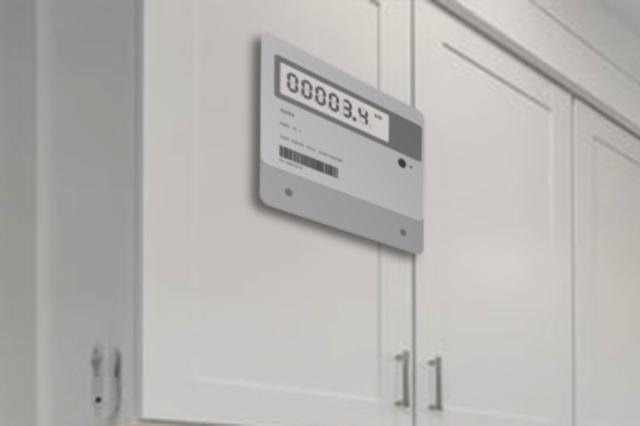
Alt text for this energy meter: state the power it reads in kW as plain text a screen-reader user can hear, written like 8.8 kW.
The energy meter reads 3.4 kW
